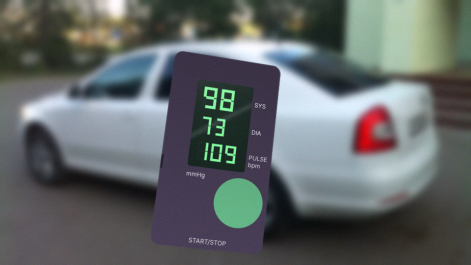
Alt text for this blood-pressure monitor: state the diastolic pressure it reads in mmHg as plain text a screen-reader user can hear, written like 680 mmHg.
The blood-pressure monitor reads 73 mmHg
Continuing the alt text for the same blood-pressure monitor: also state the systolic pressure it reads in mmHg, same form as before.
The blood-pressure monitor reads 98 mmHg
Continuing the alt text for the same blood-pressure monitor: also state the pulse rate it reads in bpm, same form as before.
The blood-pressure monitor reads 109 bpm
